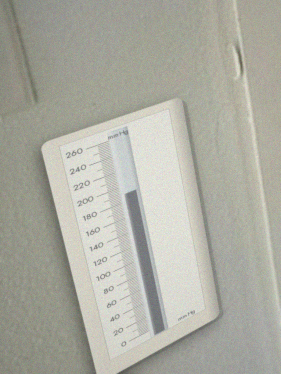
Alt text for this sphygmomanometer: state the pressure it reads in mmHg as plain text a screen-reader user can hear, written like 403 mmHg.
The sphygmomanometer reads 190 mmHg
